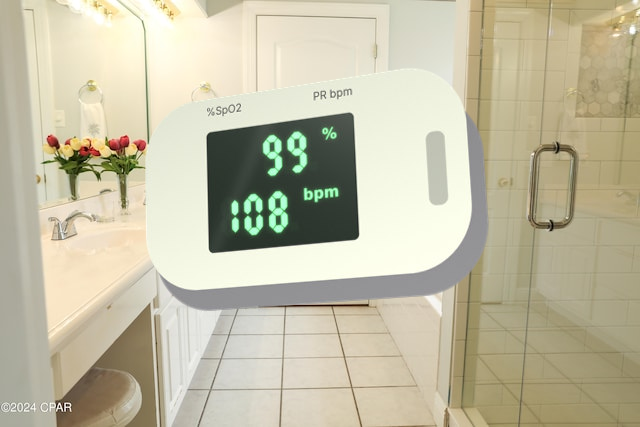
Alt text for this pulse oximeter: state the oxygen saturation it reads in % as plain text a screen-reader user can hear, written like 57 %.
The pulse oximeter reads 99 %
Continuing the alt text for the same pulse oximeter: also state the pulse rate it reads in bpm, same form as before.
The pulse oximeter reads 108 bpm
